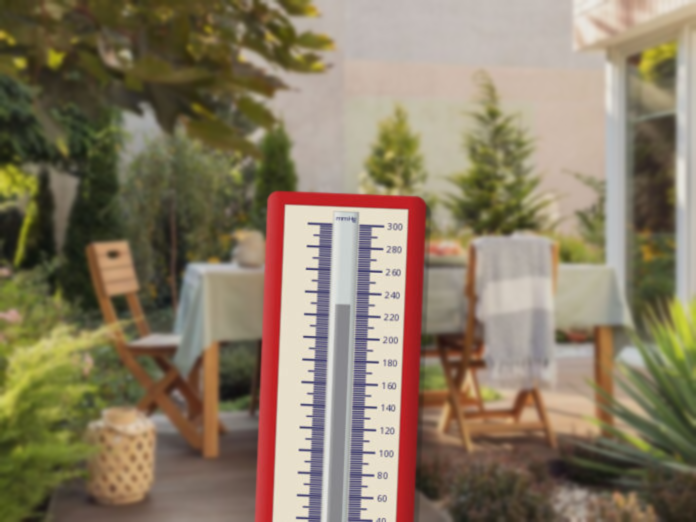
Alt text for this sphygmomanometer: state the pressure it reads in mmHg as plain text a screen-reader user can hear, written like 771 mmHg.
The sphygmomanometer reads 230 mmHg
